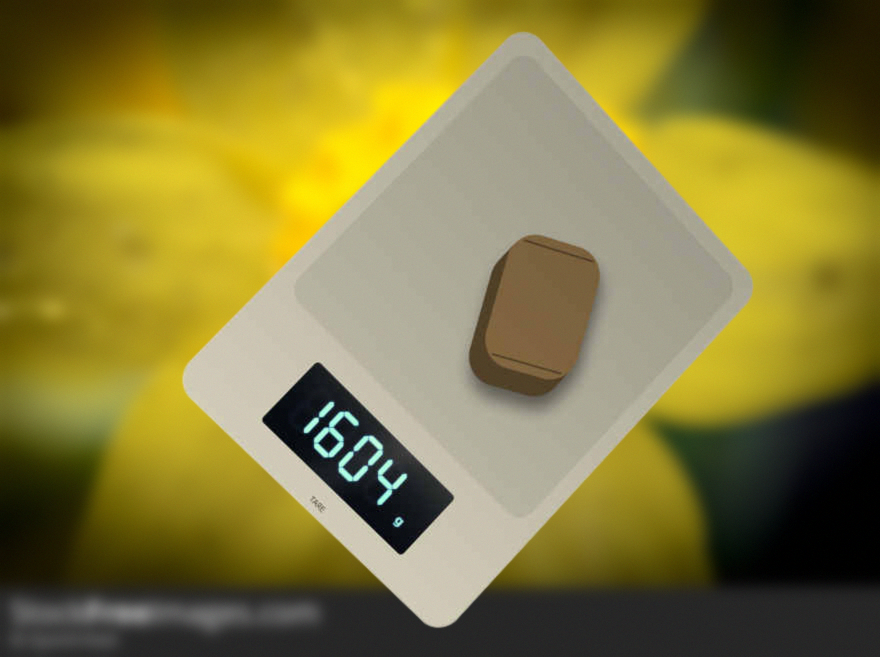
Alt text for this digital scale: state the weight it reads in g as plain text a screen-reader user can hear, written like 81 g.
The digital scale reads 1604 g
